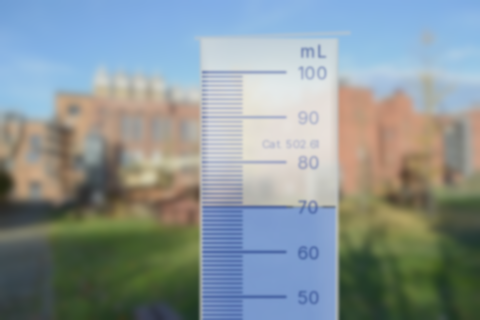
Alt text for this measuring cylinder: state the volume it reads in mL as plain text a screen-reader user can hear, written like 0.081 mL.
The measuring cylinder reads 70 mL
